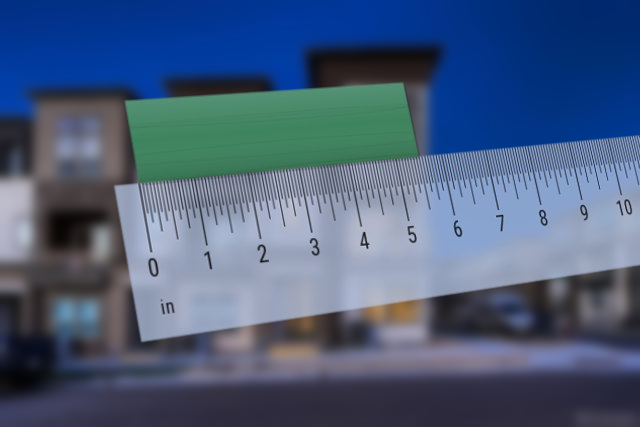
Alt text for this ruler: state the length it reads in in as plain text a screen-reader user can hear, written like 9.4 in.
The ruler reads 5.5 in
